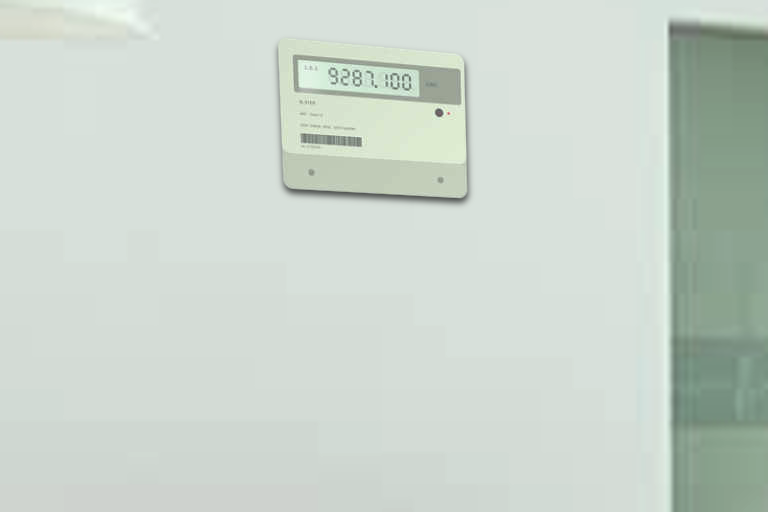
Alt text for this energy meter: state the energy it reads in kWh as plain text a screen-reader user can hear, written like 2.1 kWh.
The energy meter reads 9287.100 kWh
